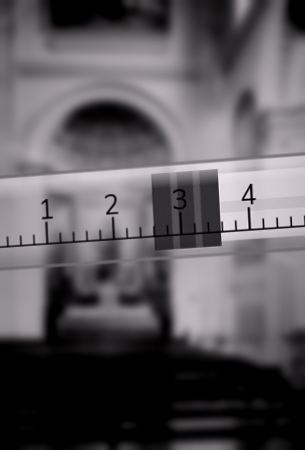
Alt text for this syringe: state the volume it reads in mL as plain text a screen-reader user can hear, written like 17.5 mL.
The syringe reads 2.6 mL
